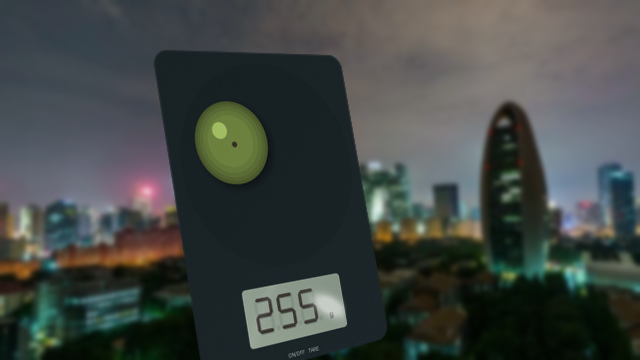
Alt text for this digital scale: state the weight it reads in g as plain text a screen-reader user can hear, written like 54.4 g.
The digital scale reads 255 g
